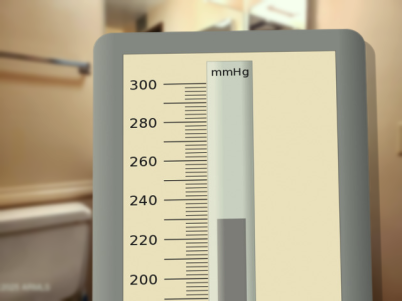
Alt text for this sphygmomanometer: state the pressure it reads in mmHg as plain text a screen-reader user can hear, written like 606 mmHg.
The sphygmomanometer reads 230 mmHg
